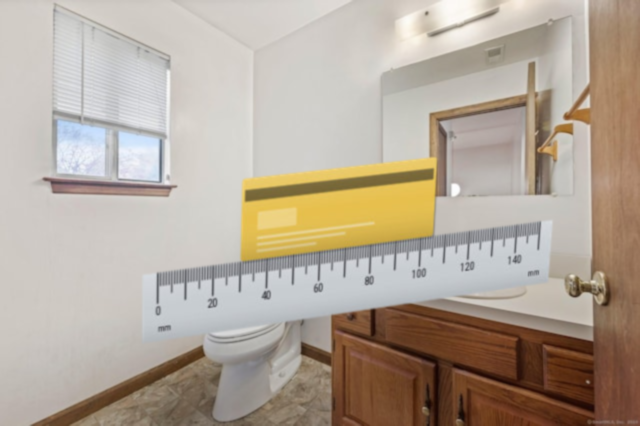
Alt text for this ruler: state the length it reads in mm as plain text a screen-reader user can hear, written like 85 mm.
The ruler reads 75 mm
